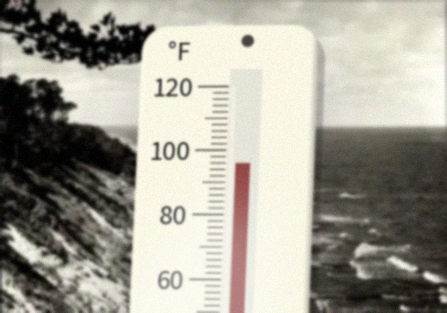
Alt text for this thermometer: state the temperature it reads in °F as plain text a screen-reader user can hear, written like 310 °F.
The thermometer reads 96 °F
